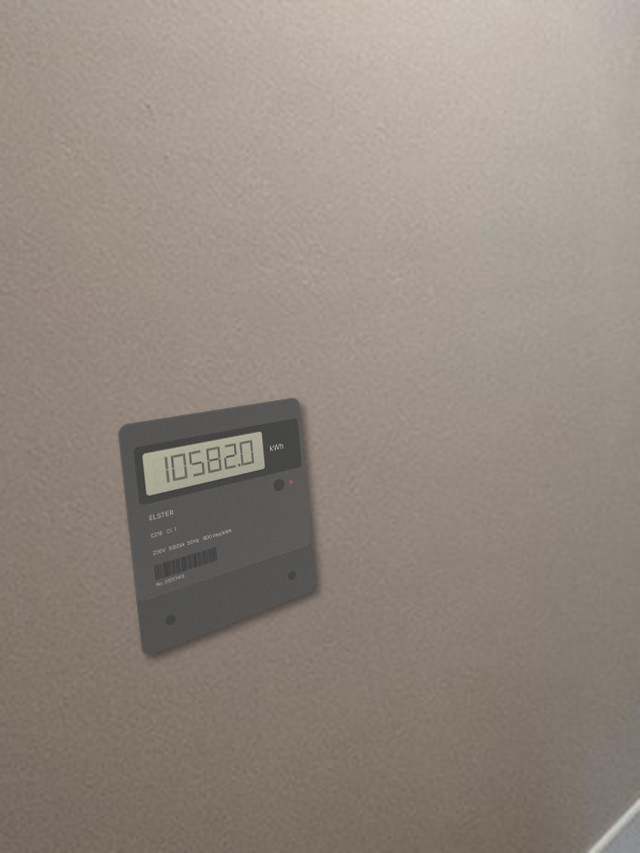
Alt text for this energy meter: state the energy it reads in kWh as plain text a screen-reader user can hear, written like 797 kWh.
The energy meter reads 10582.0 kWh
